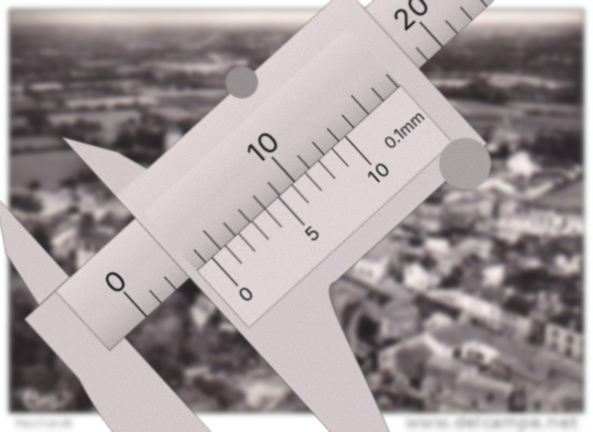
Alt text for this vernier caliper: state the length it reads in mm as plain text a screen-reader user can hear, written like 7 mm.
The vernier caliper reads 4.4 mm
